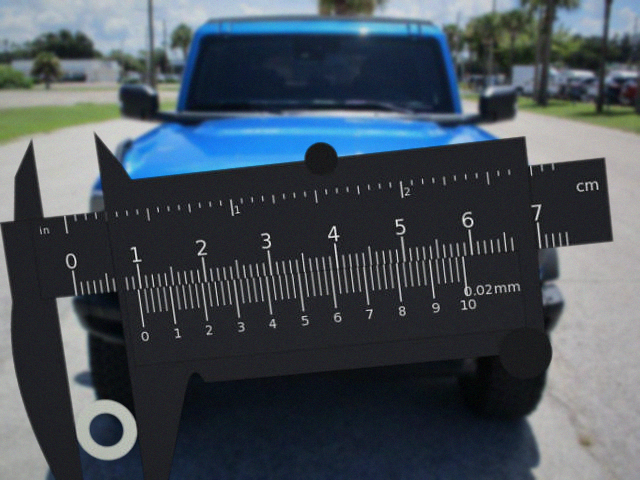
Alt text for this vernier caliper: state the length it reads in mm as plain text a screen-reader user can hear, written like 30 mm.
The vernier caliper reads 9.6 mm
